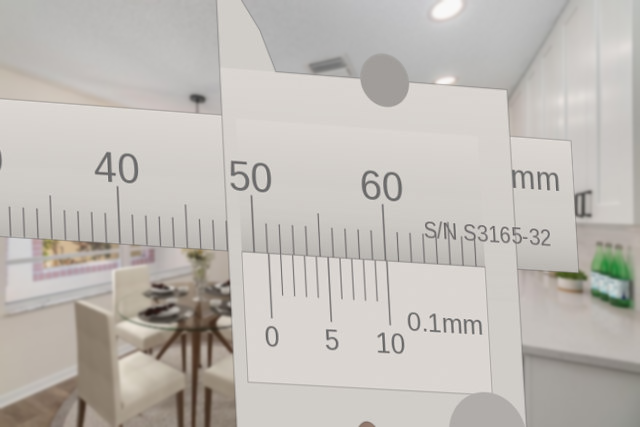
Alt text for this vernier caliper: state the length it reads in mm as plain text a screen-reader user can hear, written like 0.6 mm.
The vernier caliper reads 51.1 mm
